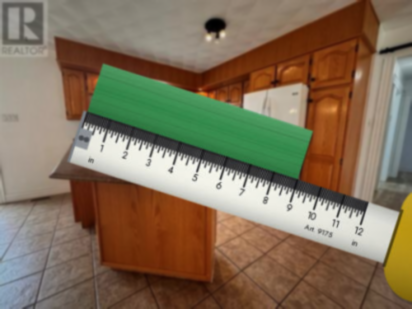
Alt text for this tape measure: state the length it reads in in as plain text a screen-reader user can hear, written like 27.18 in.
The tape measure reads 9 in
